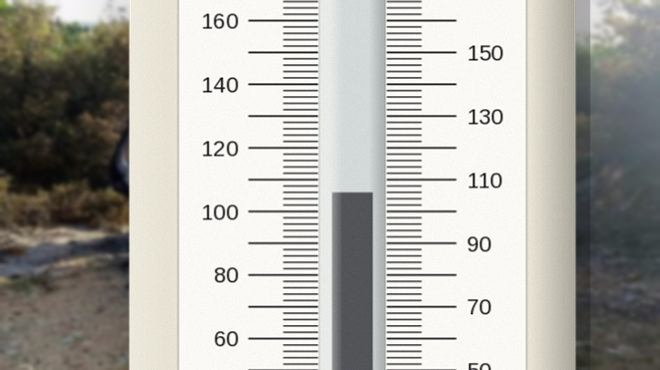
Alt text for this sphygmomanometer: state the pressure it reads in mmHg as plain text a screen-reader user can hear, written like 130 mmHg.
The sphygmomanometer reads 106 mmHg
